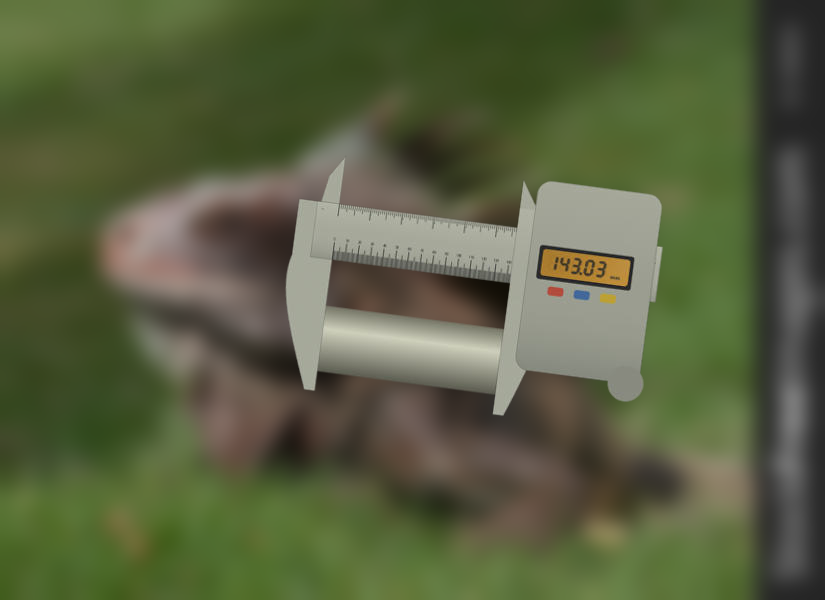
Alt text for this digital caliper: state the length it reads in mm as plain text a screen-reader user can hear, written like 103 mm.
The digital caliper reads 143.03 mm
